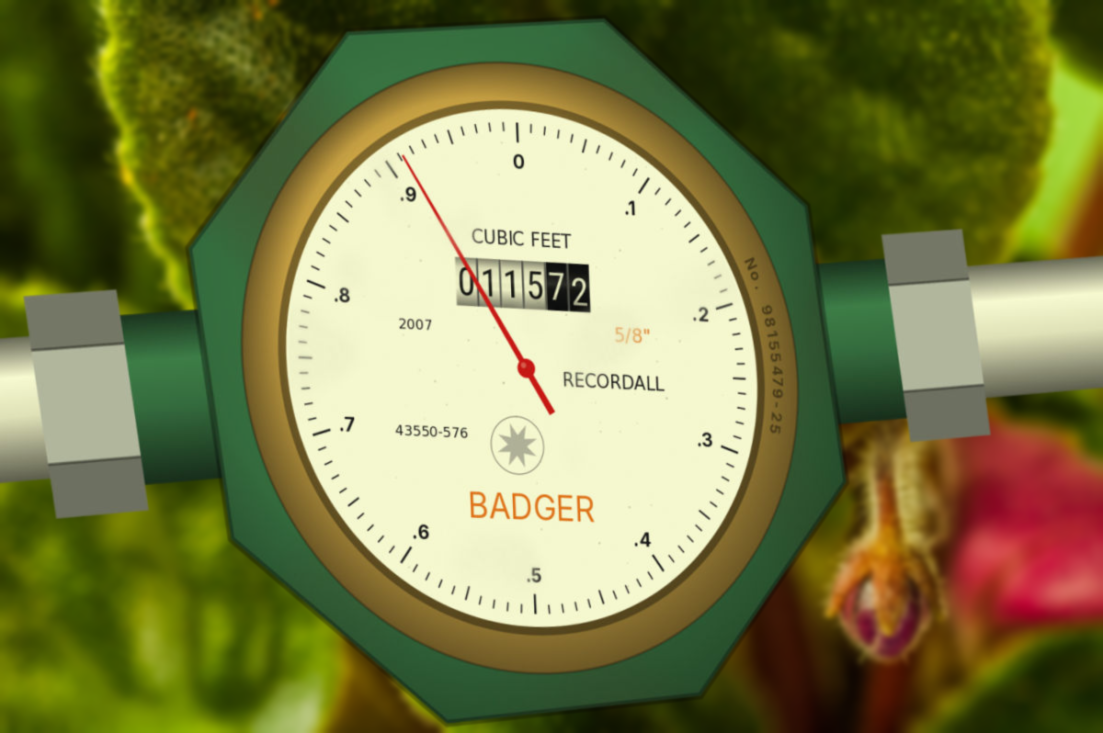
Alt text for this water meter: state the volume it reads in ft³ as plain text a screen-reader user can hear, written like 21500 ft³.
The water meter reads 11571.91 ft³
